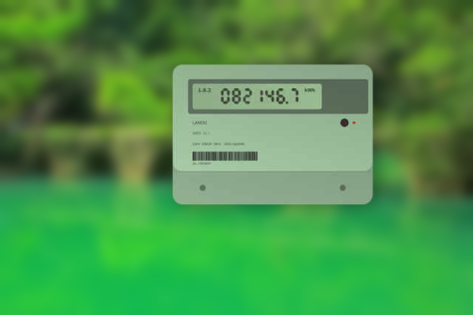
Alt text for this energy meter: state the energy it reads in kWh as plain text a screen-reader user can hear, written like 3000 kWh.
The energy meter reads 82146.7 kWh
